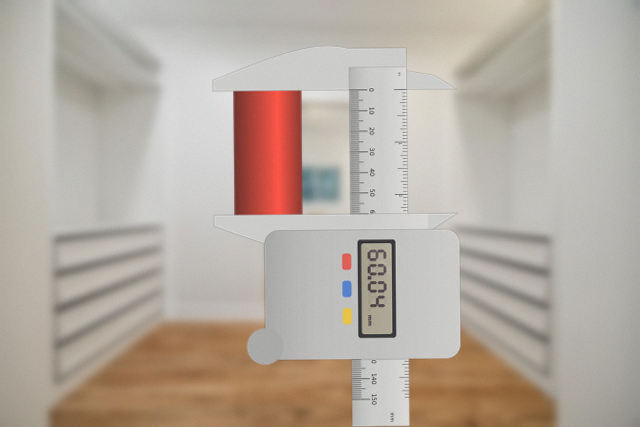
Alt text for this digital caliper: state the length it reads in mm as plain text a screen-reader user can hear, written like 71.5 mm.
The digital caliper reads 60.04 mm
